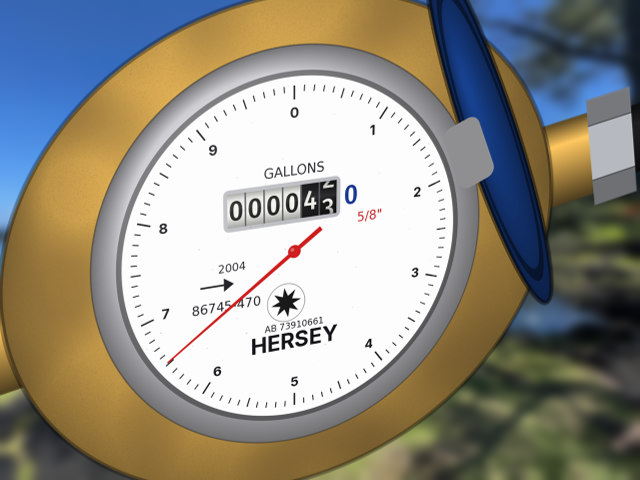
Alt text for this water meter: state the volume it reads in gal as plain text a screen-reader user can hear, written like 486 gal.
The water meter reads 426.5 gal
